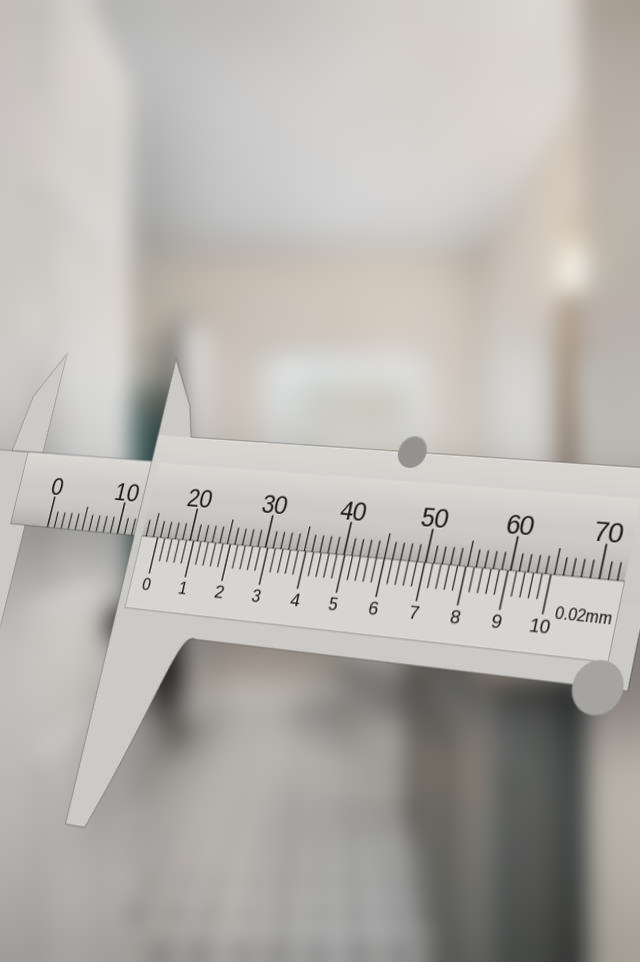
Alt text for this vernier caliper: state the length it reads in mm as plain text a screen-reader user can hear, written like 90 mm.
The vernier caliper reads 15.6 mm
